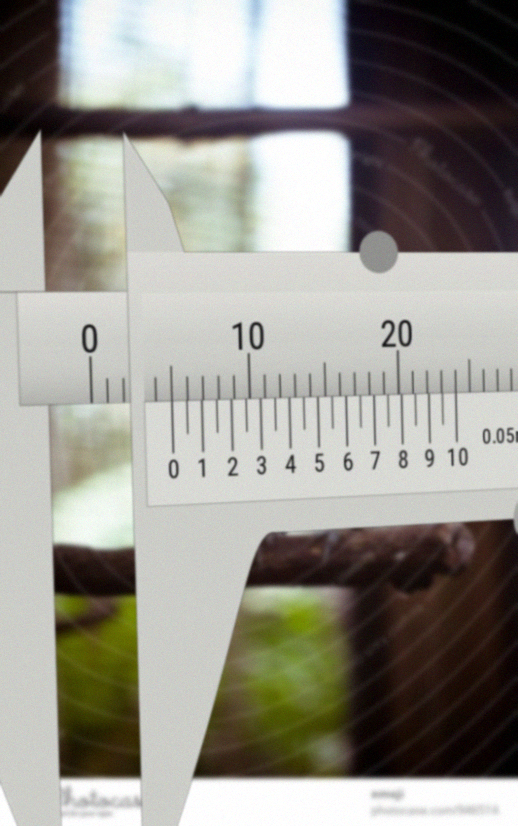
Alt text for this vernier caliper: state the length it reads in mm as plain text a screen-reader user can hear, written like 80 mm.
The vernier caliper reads 5.0 mm
